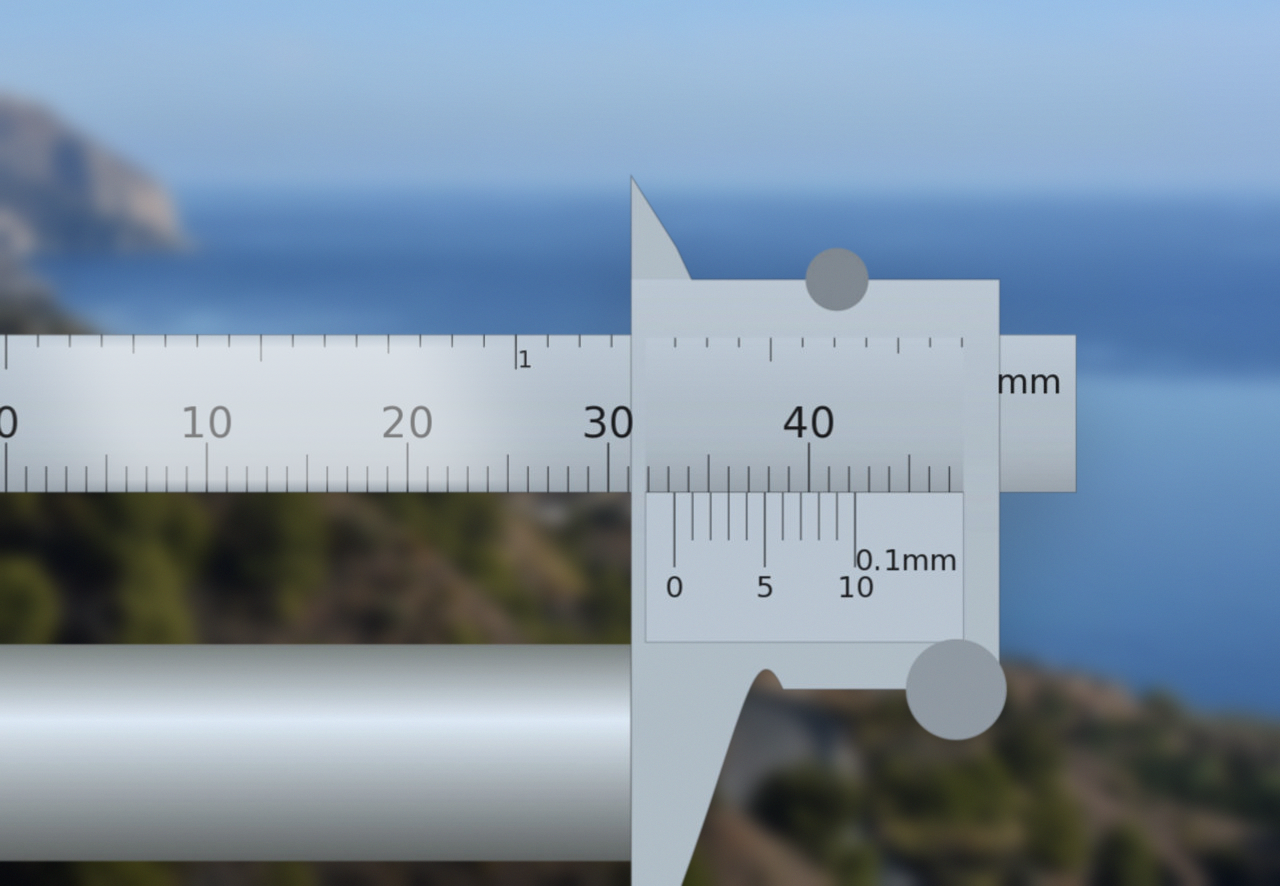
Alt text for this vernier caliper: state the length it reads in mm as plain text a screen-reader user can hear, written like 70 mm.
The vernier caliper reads 33.3 mm
